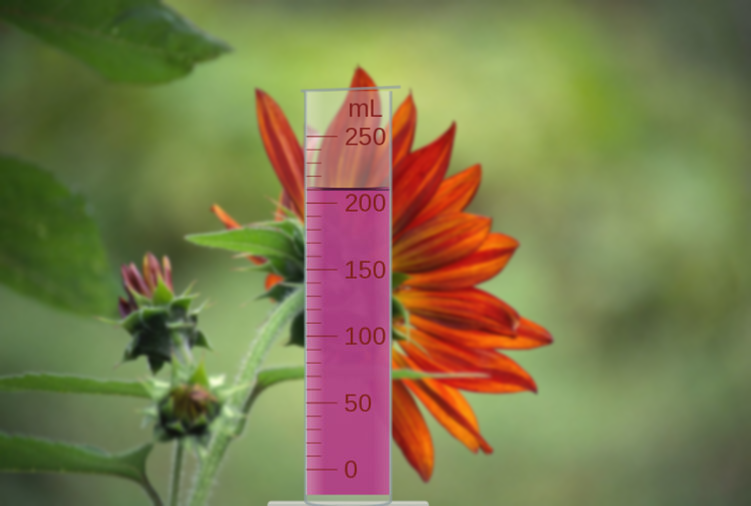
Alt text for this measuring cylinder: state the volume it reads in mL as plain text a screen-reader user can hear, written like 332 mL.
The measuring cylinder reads 210 mL
